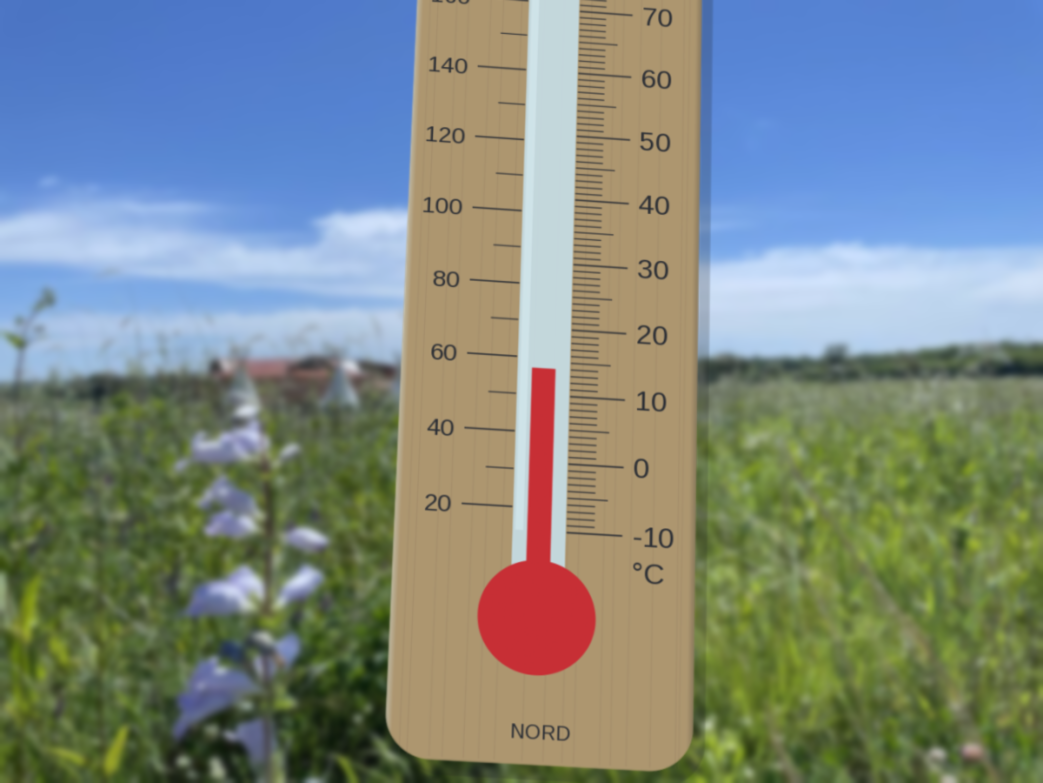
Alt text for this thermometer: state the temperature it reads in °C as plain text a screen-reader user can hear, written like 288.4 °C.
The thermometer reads 14 °C
